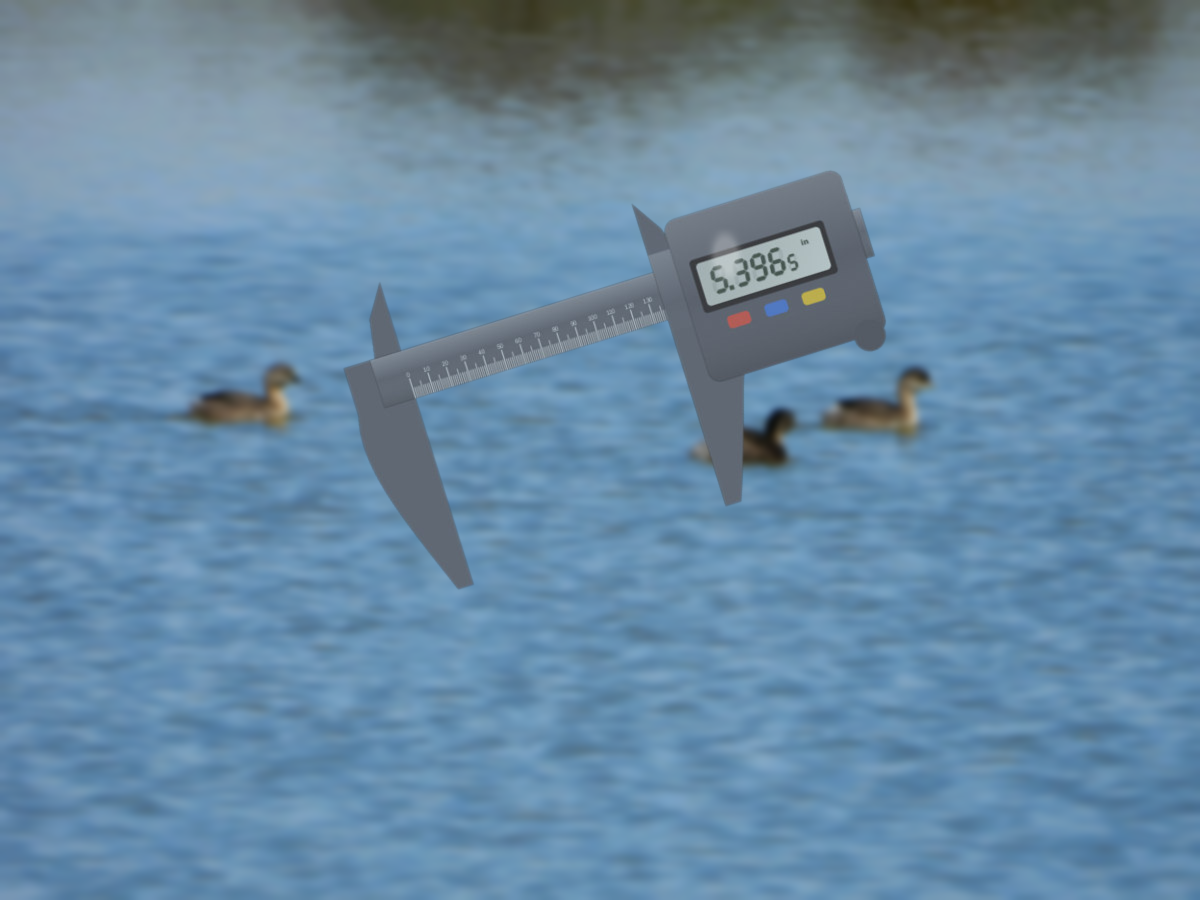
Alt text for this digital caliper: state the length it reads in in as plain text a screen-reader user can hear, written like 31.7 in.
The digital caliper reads 5.3965 in
